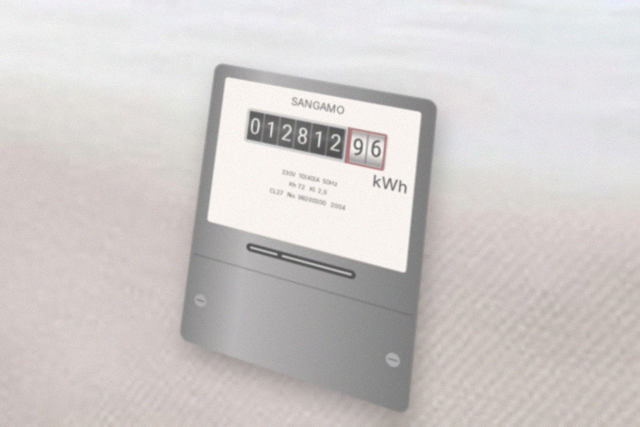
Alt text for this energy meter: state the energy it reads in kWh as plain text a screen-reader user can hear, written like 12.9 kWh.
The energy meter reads 12812.96 kWh
